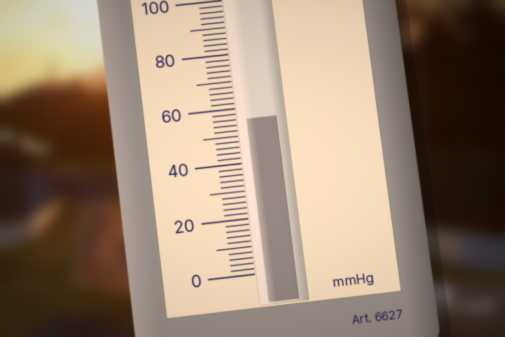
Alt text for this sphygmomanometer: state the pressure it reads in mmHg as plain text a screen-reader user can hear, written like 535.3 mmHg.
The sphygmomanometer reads 56 mmHg
